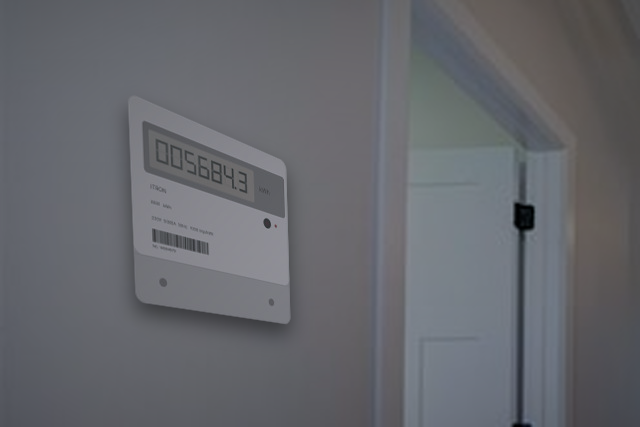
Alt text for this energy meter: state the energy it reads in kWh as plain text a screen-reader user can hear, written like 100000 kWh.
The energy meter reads 5684.3 kWh
